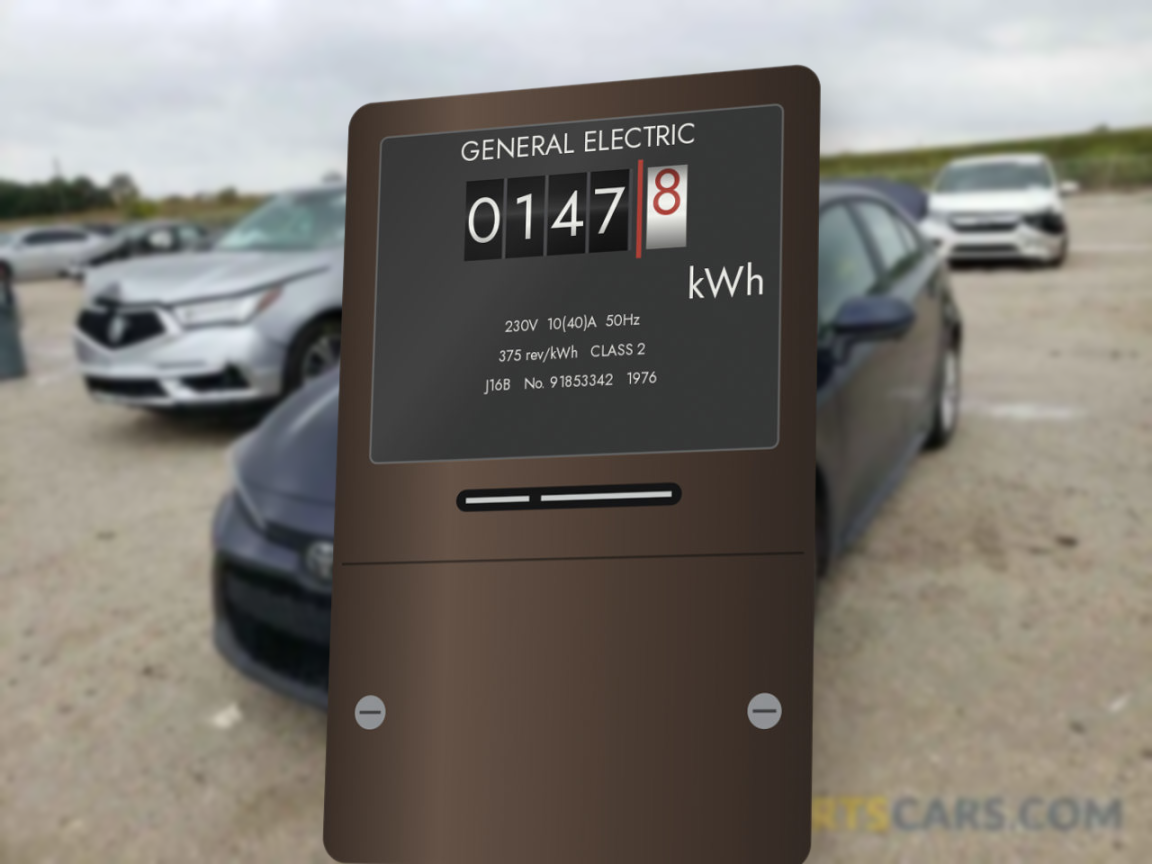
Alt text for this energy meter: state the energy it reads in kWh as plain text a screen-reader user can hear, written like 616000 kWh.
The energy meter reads 147.8 kWh
